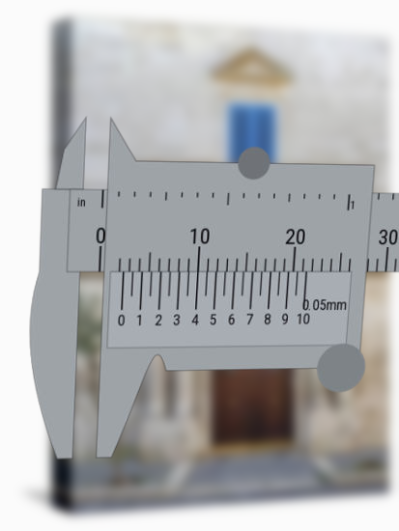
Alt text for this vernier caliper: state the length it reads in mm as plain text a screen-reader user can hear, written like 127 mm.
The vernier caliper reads 2.4 mm
